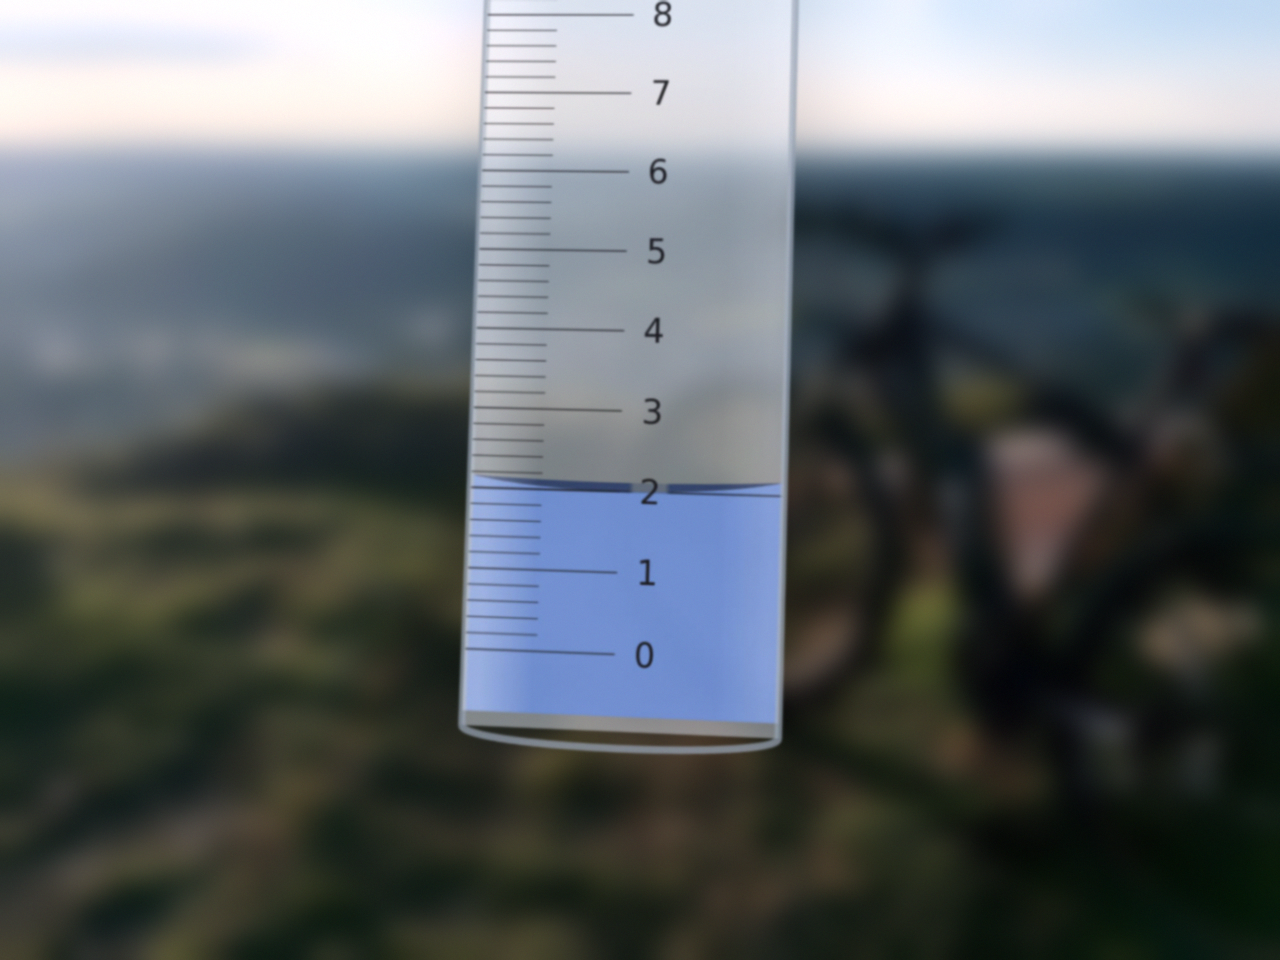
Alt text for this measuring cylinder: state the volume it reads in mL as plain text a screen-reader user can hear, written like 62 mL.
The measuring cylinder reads 2 mL
